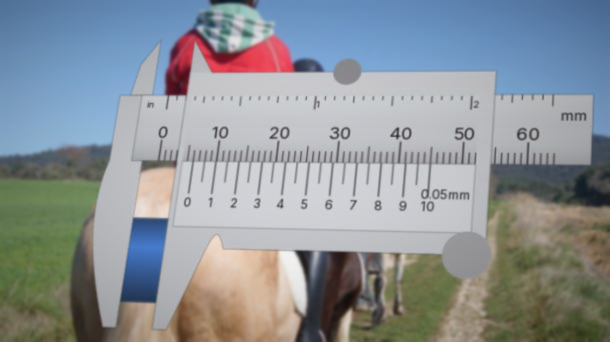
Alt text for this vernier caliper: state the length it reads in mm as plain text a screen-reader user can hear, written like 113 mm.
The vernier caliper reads 6.0 mm
